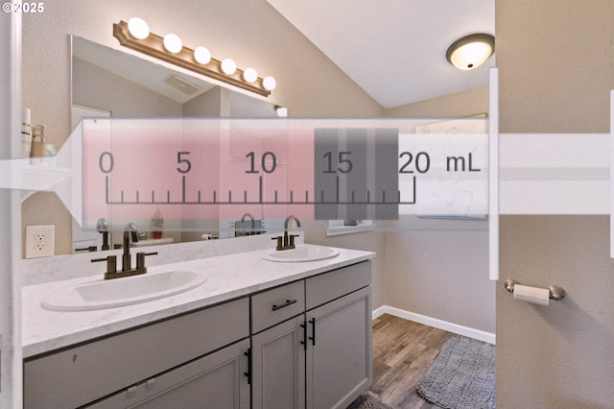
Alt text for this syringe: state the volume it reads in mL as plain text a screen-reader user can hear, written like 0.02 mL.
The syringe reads 13.5 mL
